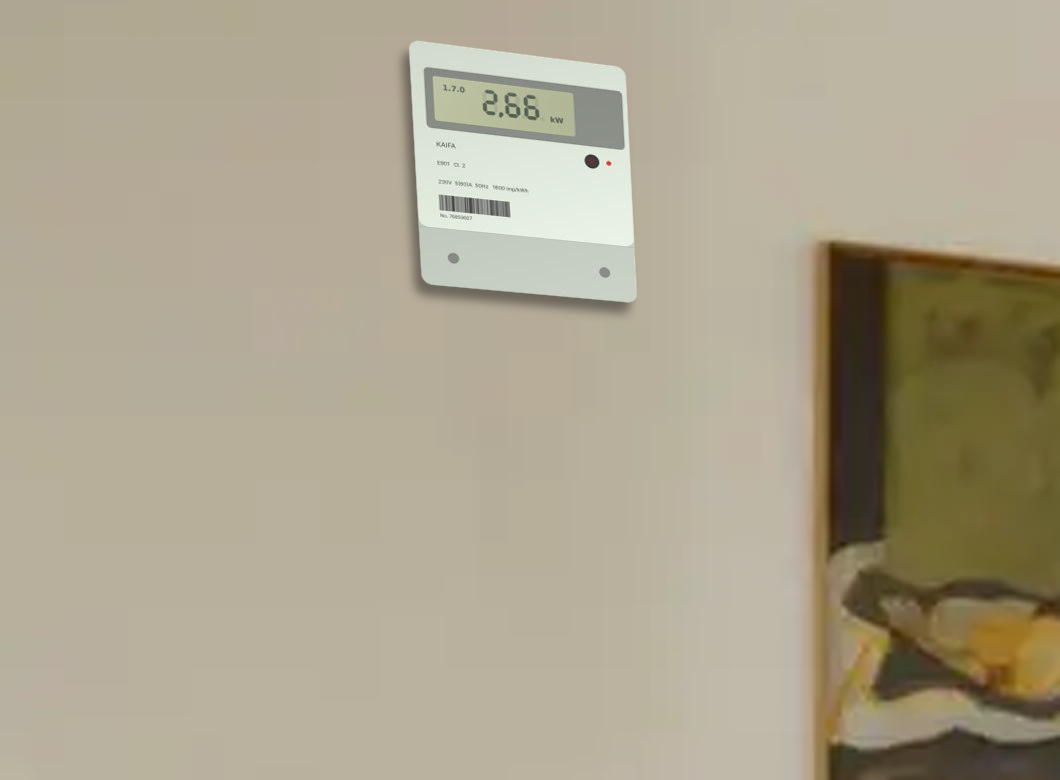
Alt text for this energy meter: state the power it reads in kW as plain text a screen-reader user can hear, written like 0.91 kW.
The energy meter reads 2.66 kW
